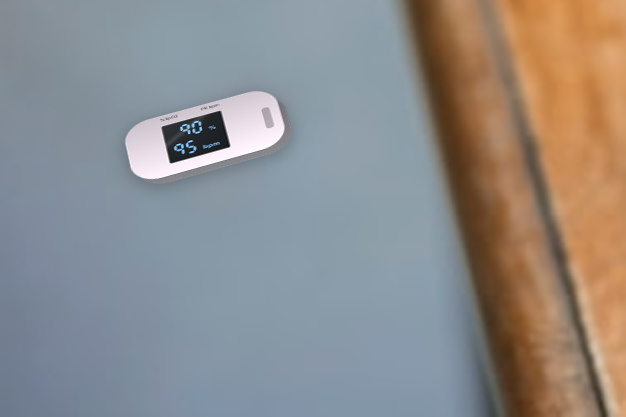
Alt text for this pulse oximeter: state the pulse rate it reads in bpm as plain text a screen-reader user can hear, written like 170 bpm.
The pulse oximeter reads 95 bpm
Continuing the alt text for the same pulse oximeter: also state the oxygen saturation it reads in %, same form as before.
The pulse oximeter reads 90 %
